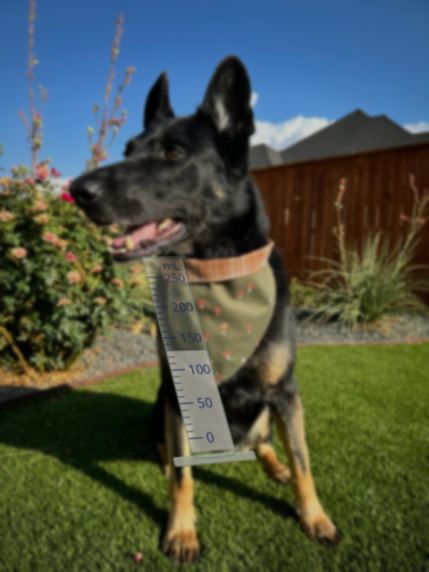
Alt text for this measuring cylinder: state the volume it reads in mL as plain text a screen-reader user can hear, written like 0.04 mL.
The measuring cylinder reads 130 mL
